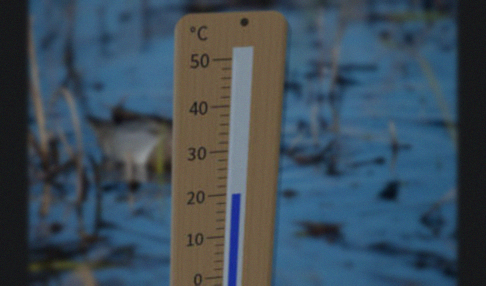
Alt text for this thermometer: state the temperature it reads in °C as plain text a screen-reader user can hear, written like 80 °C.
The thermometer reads 20 °C
